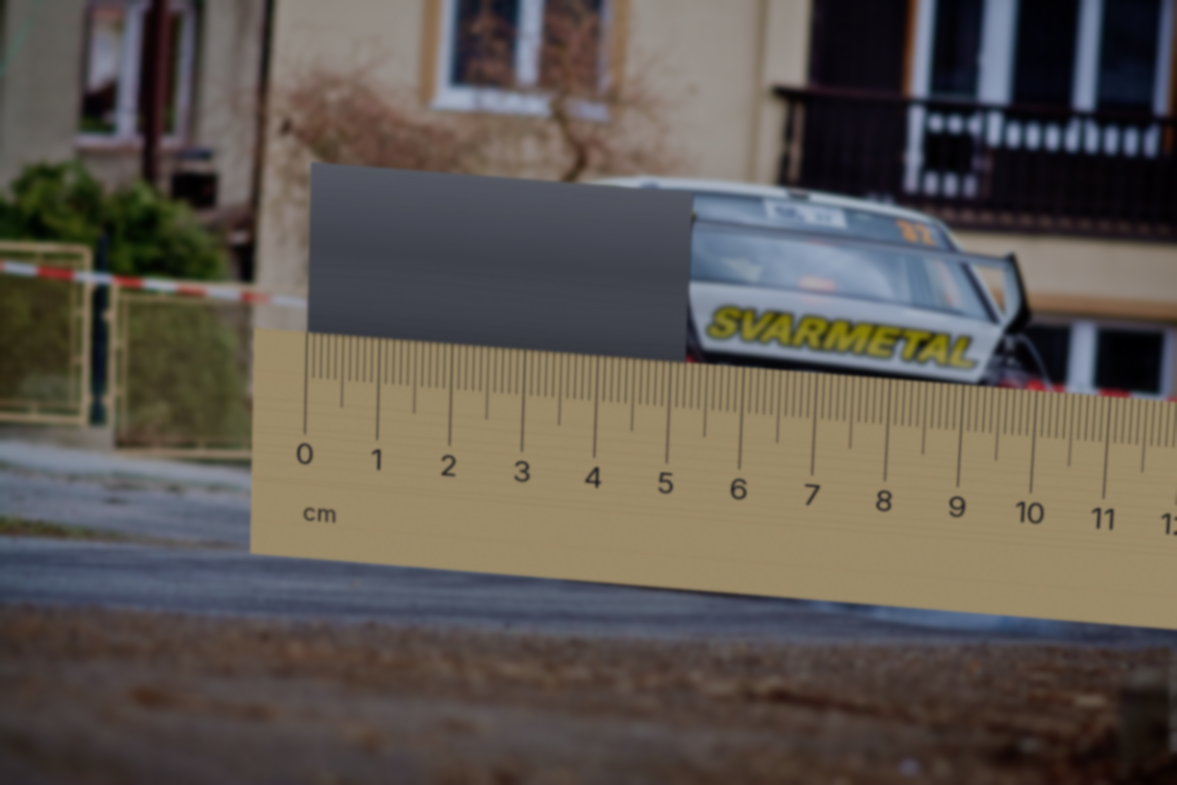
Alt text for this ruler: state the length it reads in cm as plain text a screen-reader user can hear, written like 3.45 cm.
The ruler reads 5.2 cm
